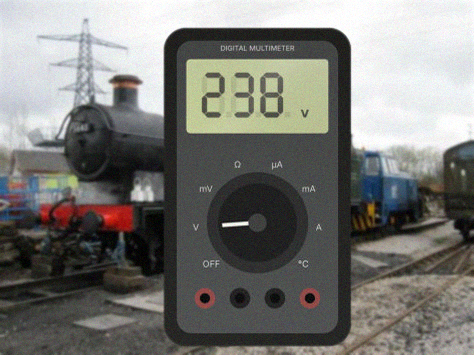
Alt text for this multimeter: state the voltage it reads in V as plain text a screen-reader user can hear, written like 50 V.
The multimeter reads 238 V
